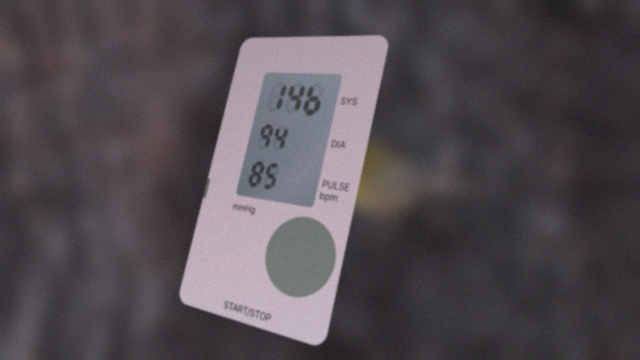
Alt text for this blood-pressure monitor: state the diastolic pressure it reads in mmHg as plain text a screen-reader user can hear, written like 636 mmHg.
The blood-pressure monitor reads 94 mmHg
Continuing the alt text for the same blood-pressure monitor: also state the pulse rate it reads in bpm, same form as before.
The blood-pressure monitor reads 85 bpm
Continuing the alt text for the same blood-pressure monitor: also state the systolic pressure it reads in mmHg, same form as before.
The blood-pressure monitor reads 146 mmHg
